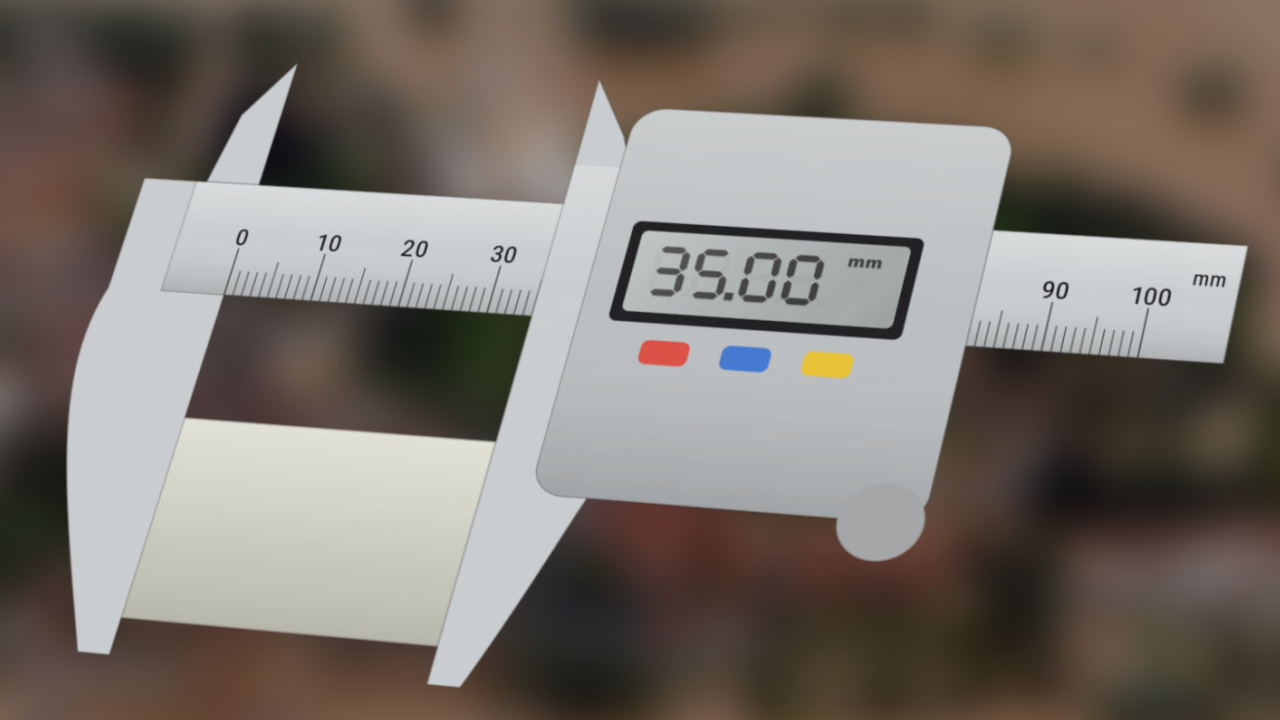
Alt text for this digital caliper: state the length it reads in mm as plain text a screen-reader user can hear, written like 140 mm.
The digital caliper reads 35.00 mm
